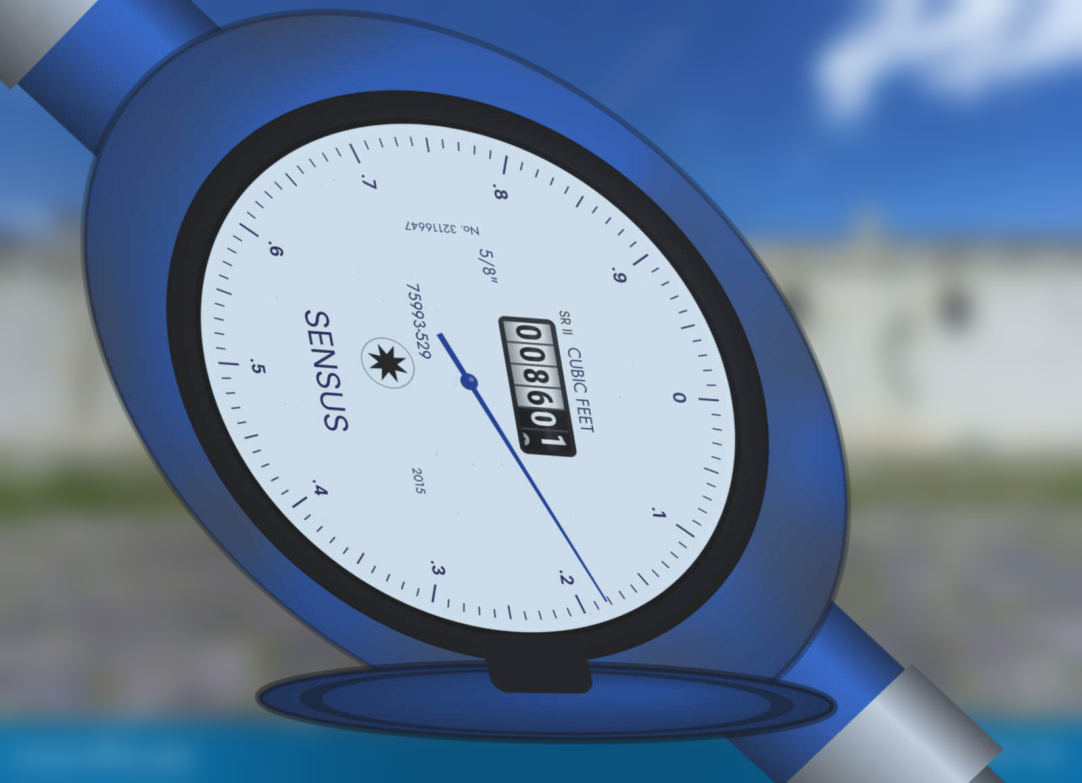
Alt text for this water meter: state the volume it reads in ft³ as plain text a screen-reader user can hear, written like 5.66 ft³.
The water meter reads 8601.18 ft³
